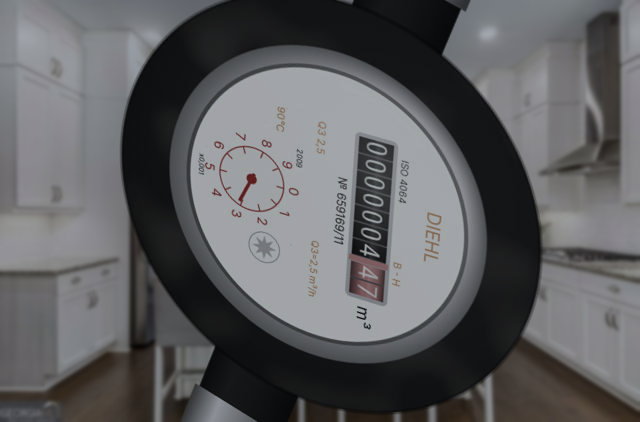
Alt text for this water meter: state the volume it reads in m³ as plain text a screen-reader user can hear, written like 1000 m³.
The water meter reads 4.473 m³
